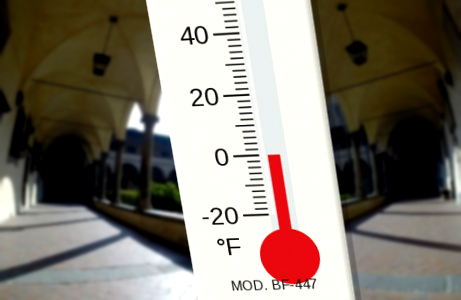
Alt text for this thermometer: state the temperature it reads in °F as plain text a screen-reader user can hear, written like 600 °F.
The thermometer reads 0 °F
